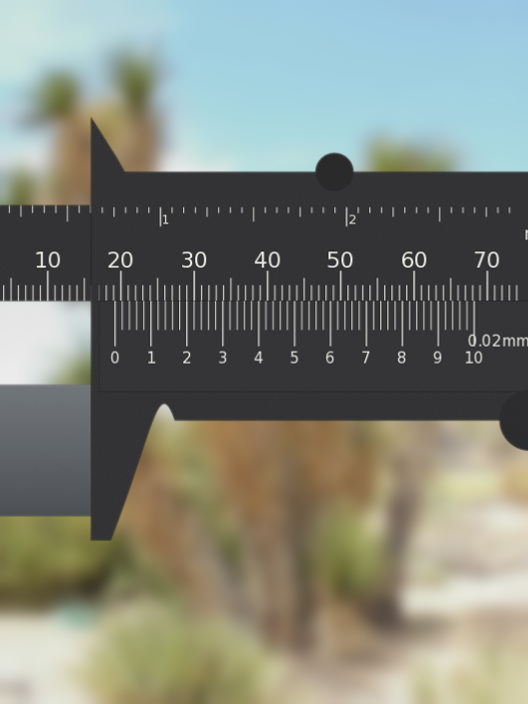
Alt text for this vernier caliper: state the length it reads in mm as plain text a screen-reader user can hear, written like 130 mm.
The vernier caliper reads 19.2 mm
